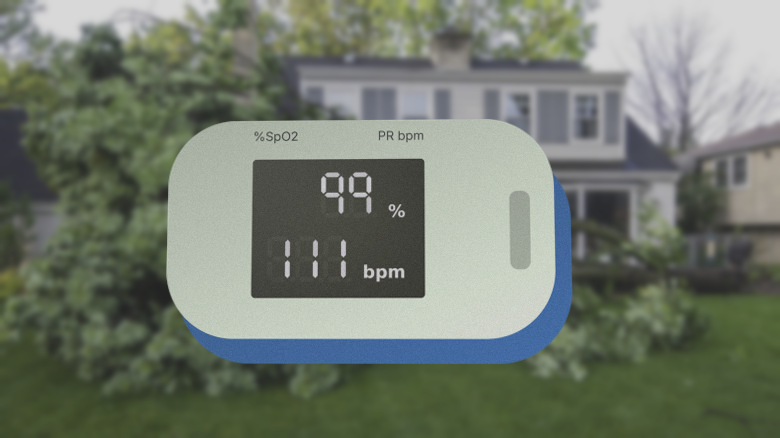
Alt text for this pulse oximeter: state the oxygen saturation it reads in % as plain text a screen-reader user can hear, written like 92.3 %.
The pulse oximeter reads 99 %
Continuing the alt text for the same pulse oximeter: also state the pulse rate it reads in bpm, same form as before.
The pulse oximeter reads 111 bpm
